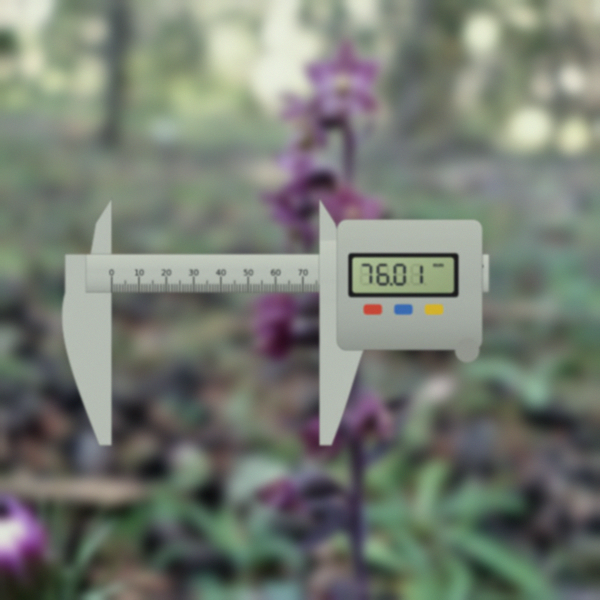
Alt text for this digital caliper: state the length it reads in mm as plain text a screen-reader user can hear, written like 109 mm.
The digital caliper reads 76.01 mm
